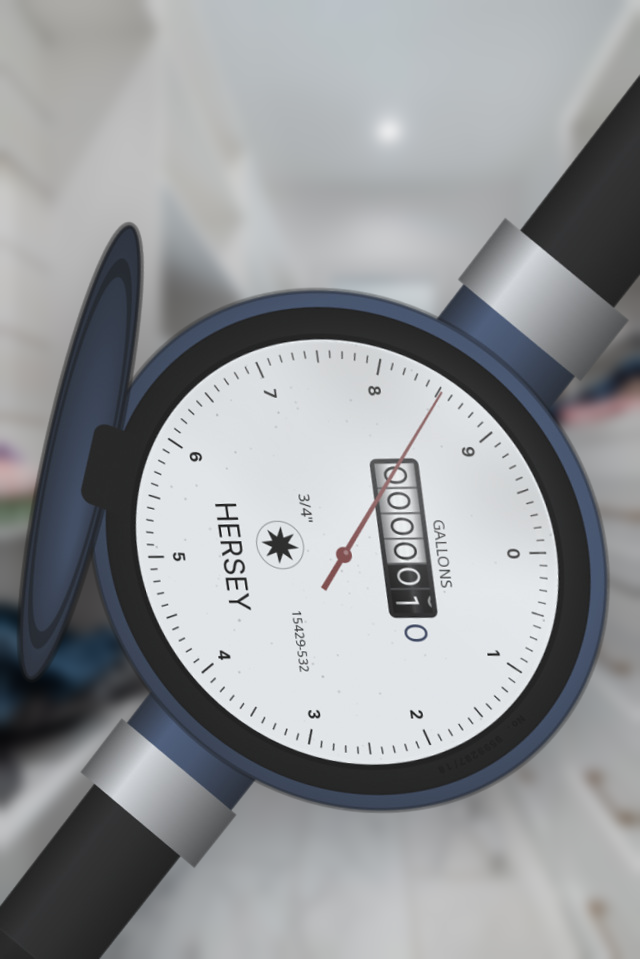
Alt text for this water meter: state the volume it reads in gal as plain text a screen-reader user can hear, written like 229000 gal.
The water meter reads 8.5 gal
